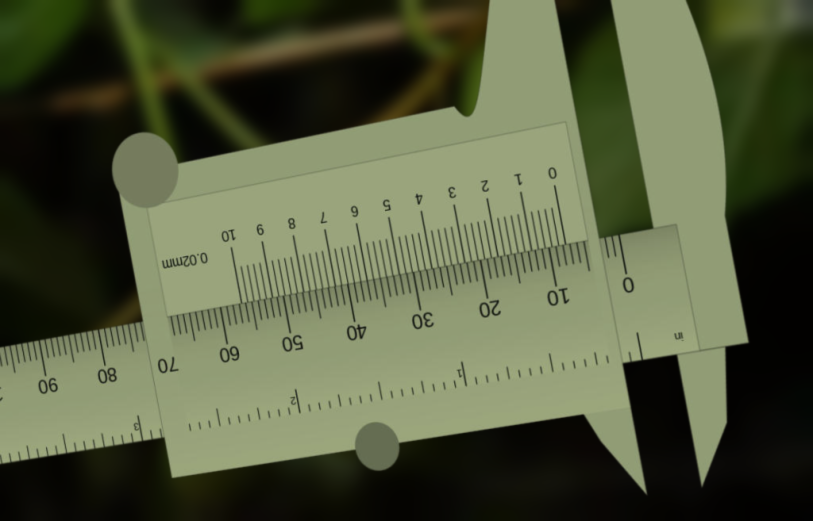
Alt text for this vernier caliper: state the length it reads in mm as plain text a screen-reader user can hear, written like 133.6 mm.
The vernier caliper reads 7.6 mm
